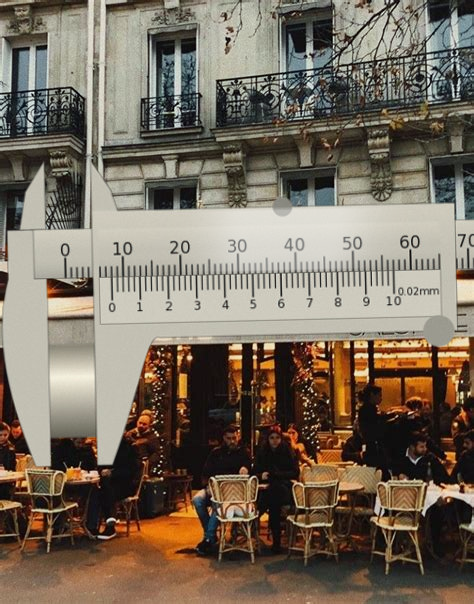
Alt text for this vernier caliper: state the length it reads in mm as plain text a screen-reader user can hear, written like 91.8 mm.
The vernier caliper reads 8.0 mm
